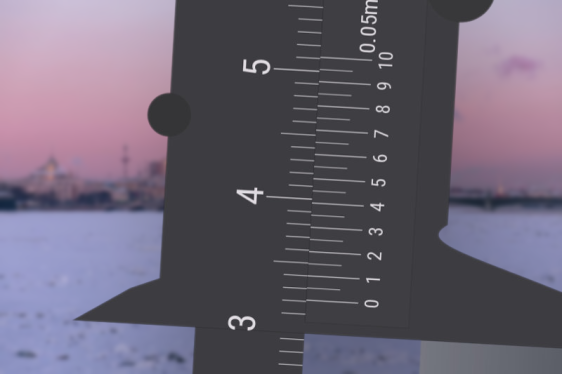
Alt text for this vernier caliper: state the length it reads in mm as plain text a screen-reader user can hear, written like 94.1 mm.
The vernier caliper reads 32.1 mm
